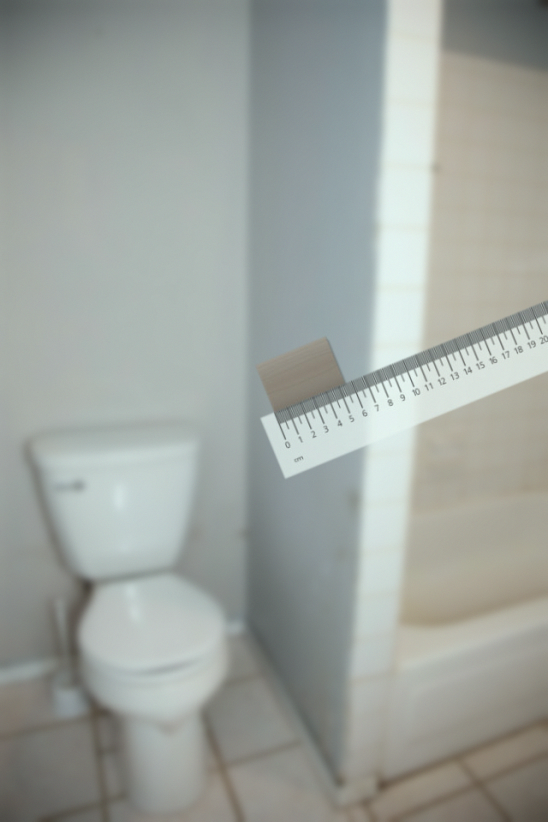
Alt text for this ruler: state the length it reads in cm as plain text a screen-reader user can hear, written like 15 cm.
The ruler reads 5.5 cm
